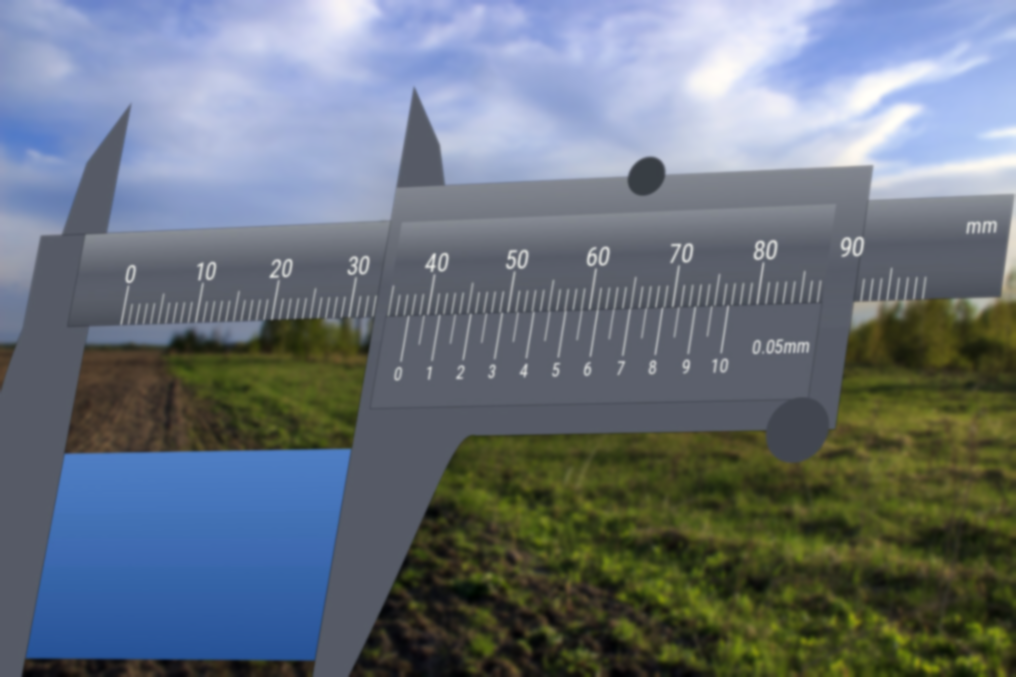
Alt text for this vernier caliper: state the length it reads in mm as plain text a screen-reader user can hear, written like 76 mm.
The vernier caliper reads 37.6 mm
